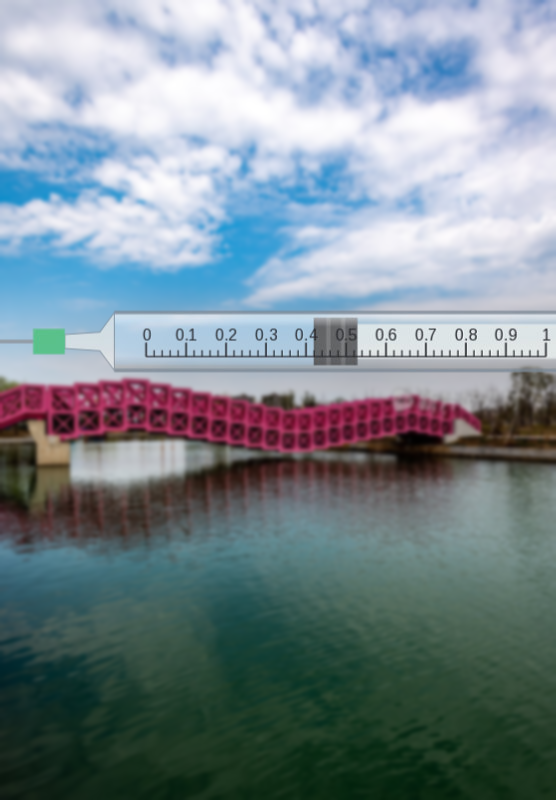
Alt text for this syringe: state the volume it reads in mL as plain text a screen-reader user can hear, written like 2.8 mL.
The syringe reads 0.42 mL
